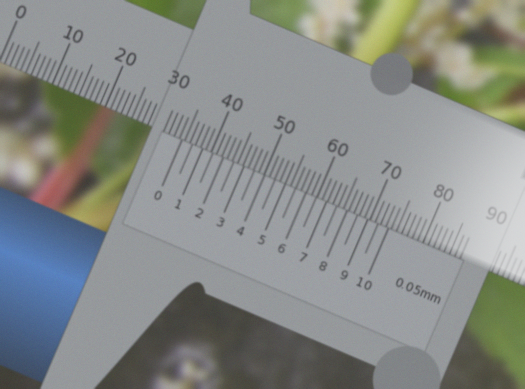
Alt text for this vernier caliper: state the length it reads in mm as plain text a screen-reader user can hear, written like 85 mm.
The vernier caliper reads 34.5 mm
